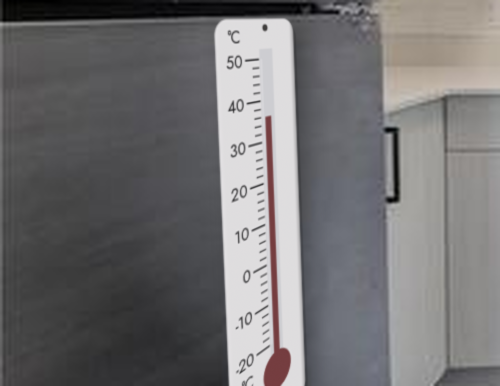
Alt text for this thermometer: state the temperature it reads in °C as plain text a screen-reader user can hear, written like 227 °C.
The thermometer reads 36 °C
